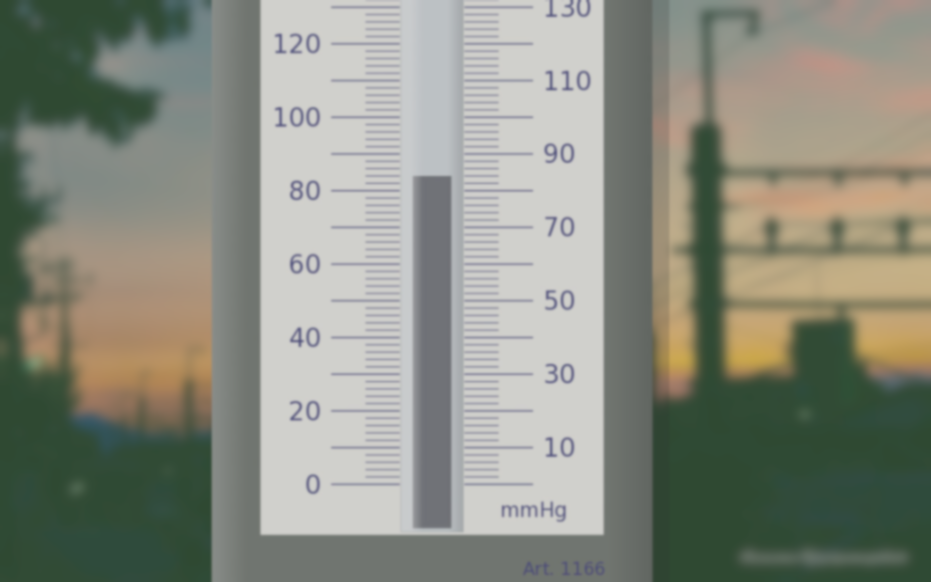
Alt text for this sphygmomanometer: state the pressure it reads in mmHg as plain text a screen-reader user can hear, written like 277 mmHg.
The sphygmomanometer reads 84 mmHg
